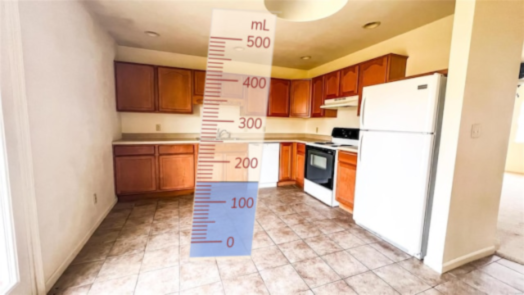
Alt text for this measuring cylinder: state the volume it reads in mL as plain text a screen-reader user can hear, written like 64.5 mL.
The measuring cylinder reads 150 mL
